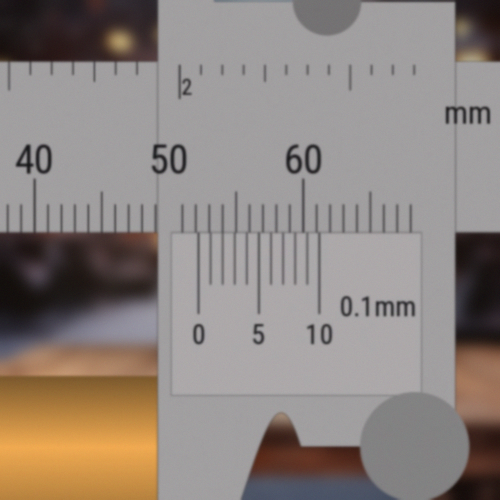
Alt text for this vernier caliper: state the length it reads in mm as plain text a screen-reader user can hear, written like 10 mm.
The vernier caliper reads 52.2 mm
